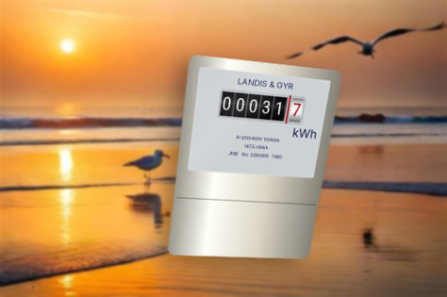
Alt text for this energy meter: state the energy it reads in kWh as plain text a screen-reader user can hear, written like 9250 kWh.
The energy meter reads 31.7 kWh
